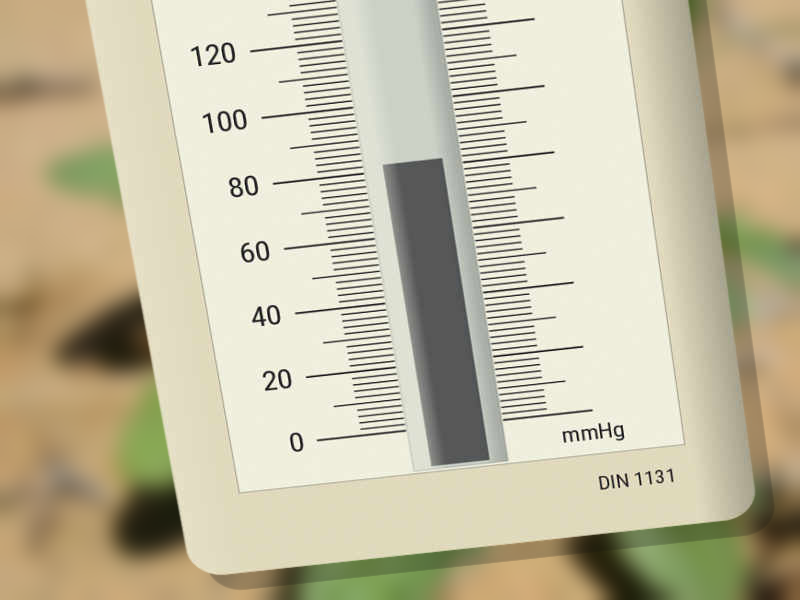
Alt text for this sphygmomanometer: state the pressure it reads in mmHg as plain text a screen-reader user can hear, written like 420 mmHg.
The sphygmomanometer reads 82 mmHg
